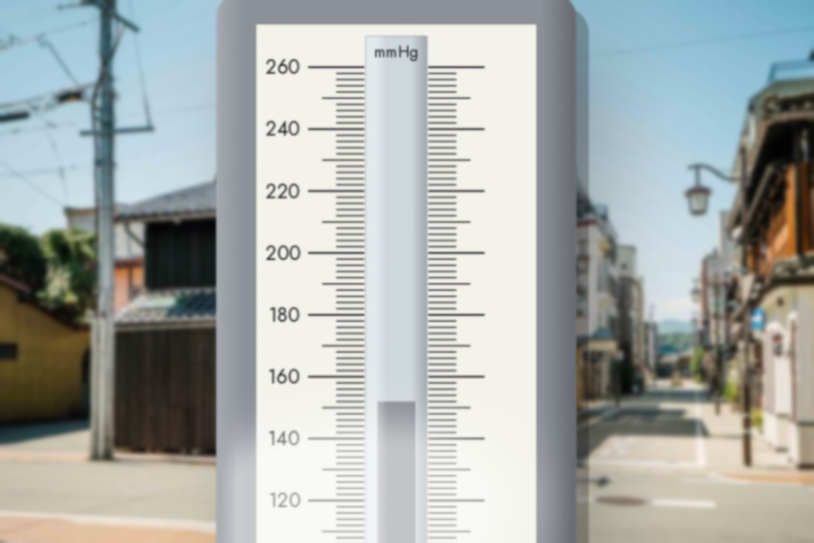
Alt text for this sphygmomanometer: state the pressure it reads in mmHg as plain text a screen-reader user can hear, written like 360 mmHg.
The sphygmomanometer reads 152 mmHg
